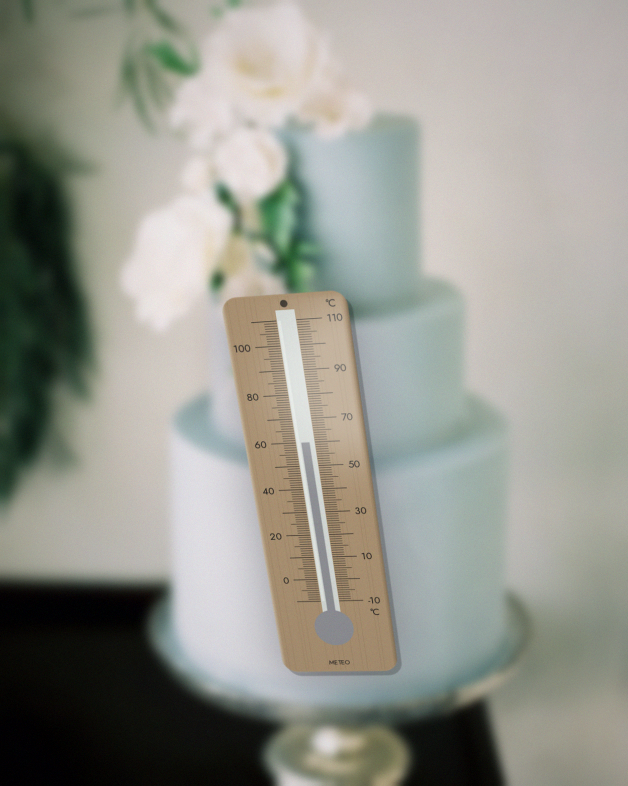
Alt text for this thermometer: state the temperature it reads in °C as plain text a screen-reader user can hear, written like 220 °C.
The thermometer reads 60 °C
